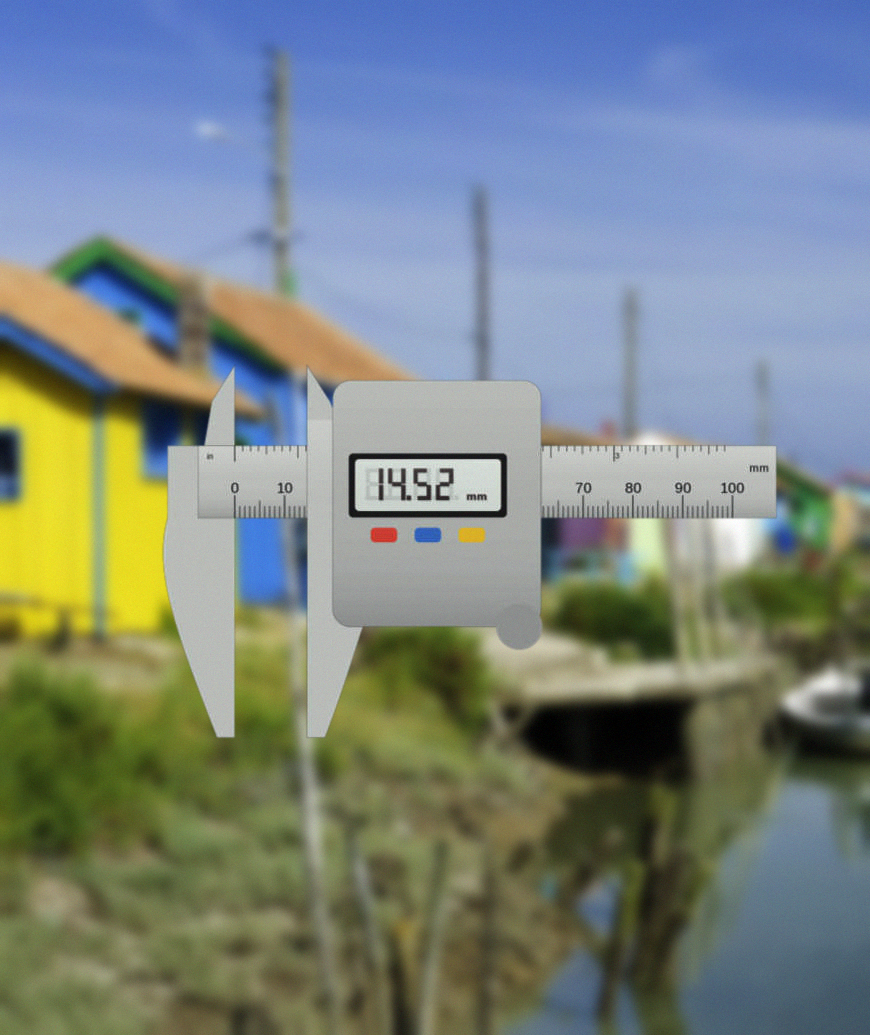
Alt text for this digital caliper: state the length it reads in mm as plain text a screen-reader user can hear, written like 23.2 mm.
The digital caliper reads 14.52 mm
